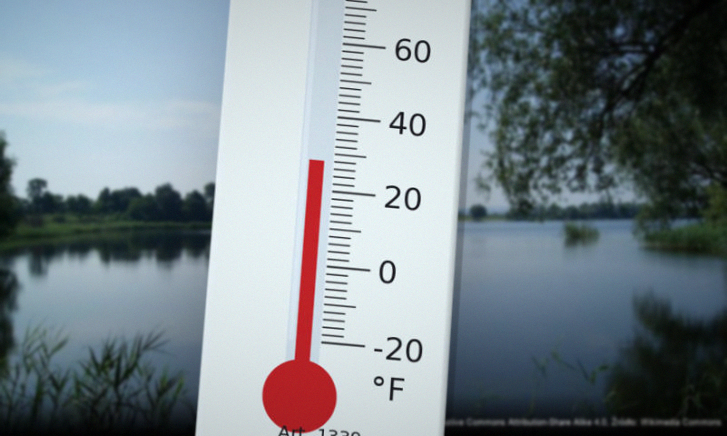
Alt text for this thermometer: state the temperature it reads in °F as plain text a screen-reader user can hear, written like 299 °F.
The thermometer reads 28 °F
